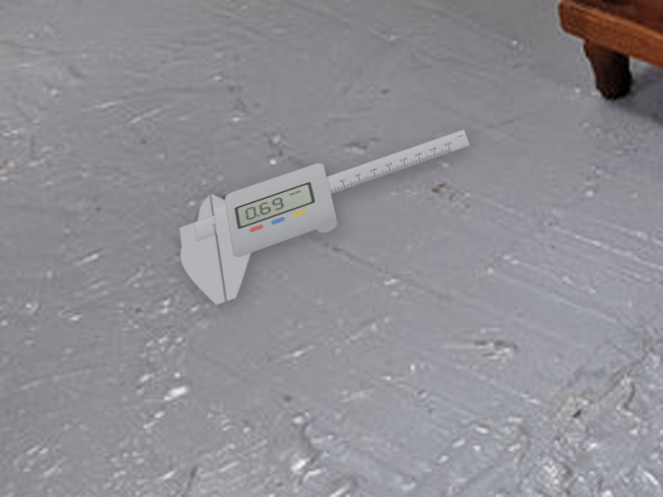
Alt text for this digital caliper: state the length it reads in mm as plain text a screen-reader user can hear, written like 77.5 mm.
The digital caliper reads 0.69 mm
